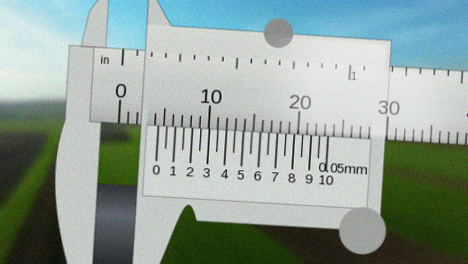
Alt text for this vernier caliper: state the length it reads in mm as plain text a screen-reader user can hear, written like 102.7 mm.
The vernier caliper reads 4.4 mm
